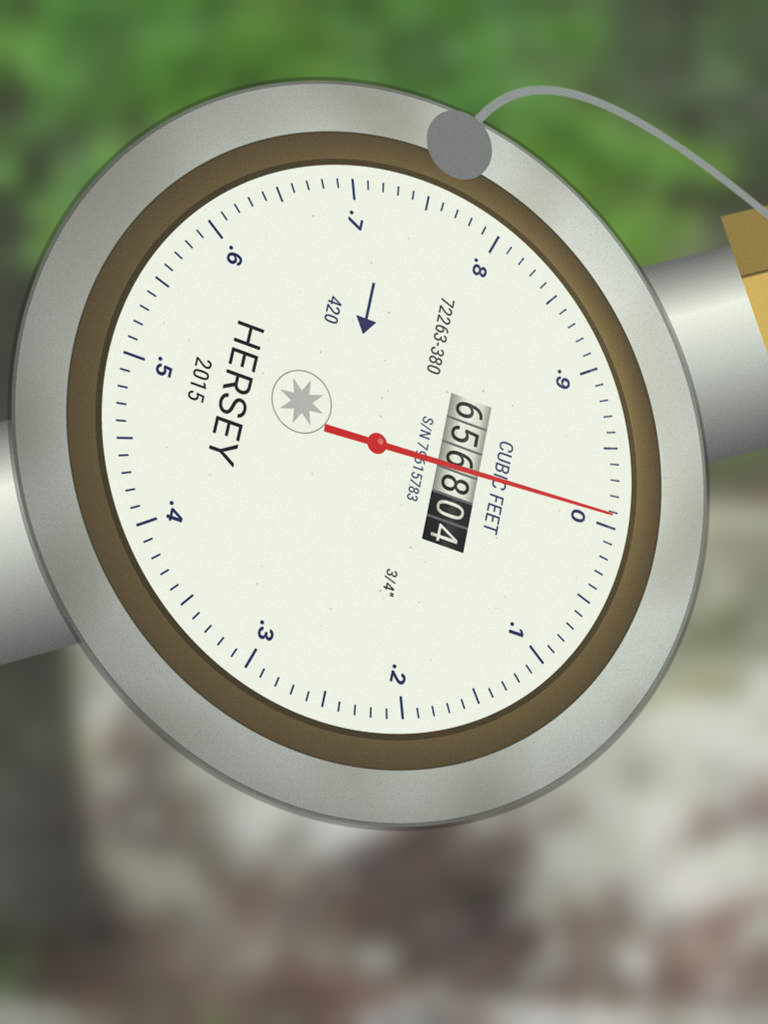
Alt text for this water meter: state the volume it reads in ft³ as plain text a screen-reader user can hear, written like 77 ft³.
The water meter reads 656803.99 ft³
